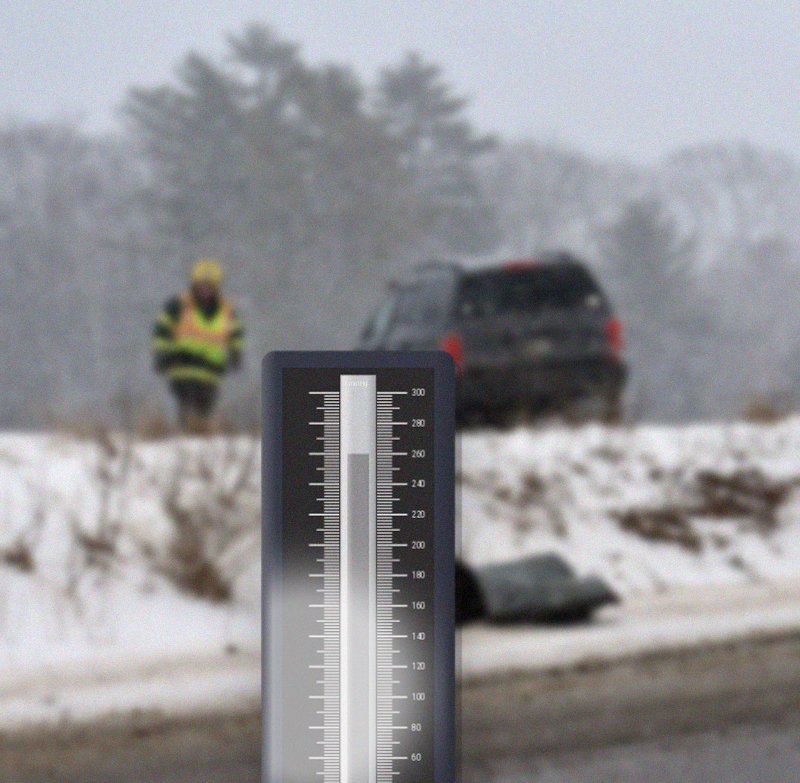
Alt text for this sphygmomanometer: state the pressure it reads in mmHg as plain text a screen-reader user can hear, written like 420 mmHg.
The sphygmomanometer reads 260 mmHg
